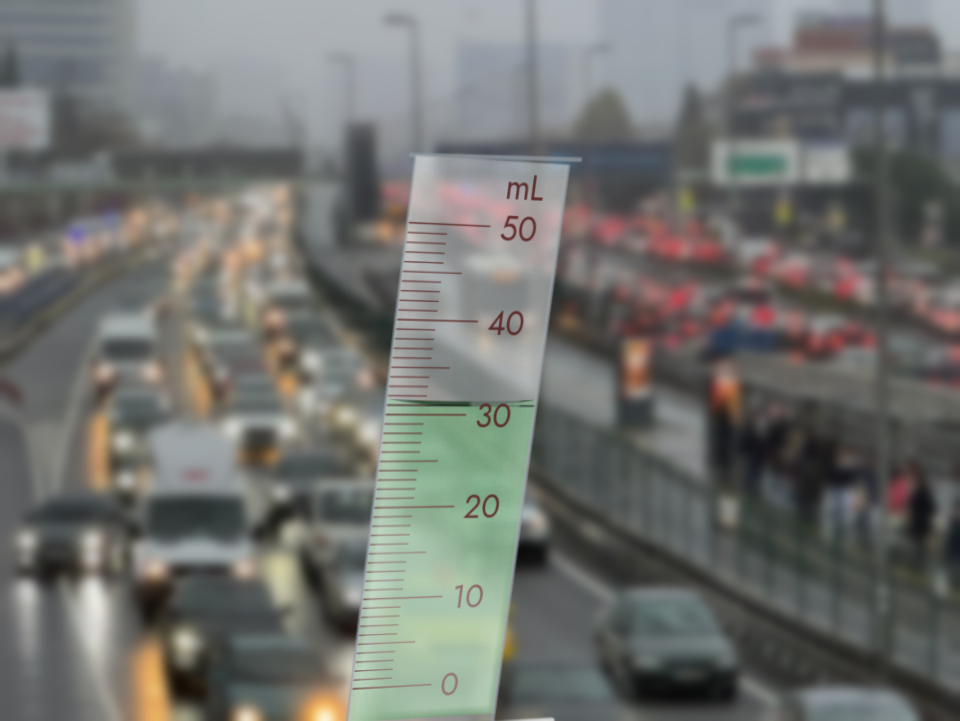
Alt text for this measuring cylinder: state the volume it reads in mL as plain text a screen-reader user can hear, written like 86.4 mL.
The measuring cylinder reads 31 mL
